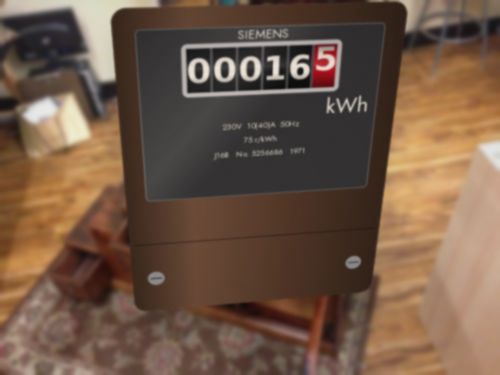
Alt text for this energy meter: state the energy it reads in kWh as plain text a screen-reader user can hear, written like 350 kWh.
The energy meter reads 16.5 kWh
